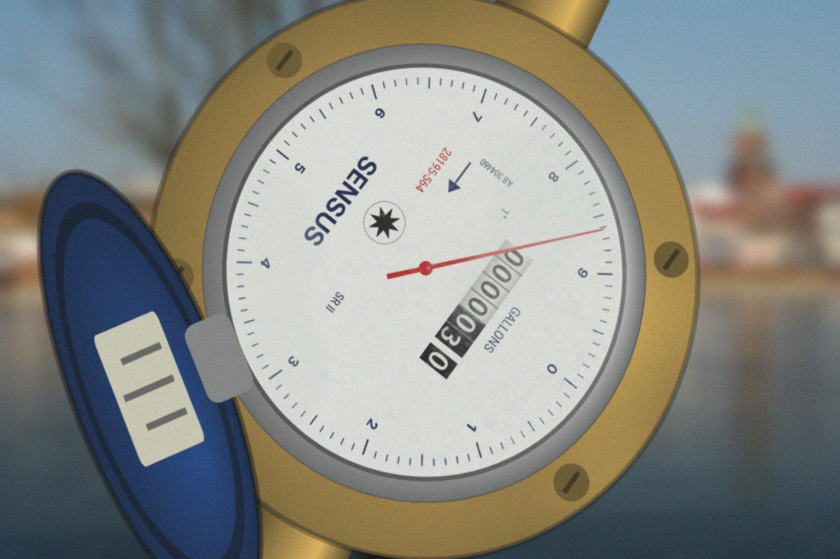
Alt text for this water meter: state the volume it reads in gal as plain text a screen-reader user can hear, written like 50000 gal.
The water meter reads 28.6 gal
